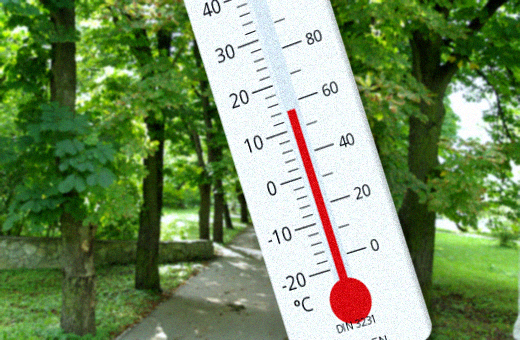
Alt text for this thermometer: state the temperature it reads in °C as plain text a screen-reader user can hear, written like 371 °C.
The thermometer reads 14 °C
